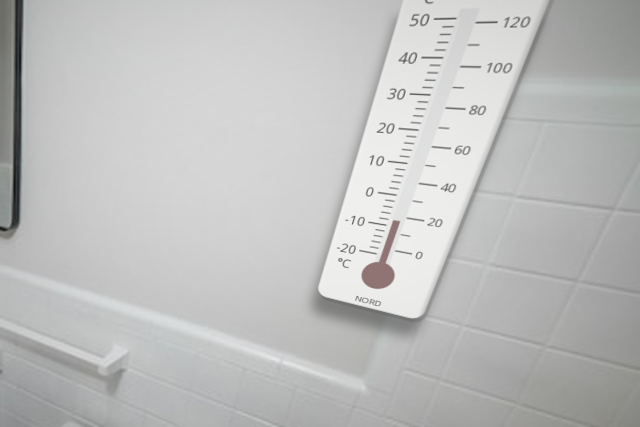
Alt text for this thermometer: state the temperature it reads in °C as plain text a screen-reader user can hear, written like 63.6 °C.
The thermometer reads -8 °C
